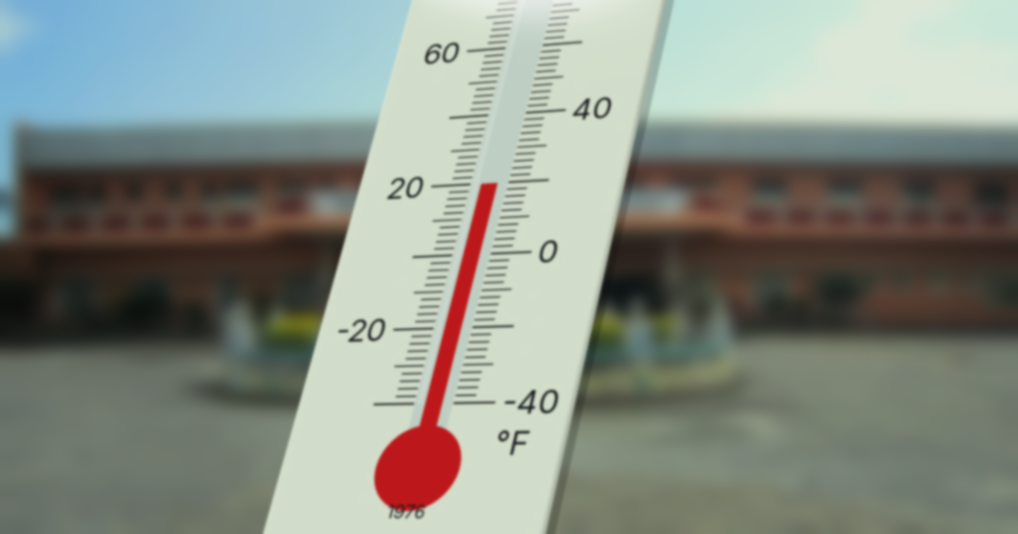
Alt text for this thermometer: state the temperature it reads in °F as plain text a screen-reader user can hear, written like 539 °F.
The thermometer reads 20 °F
